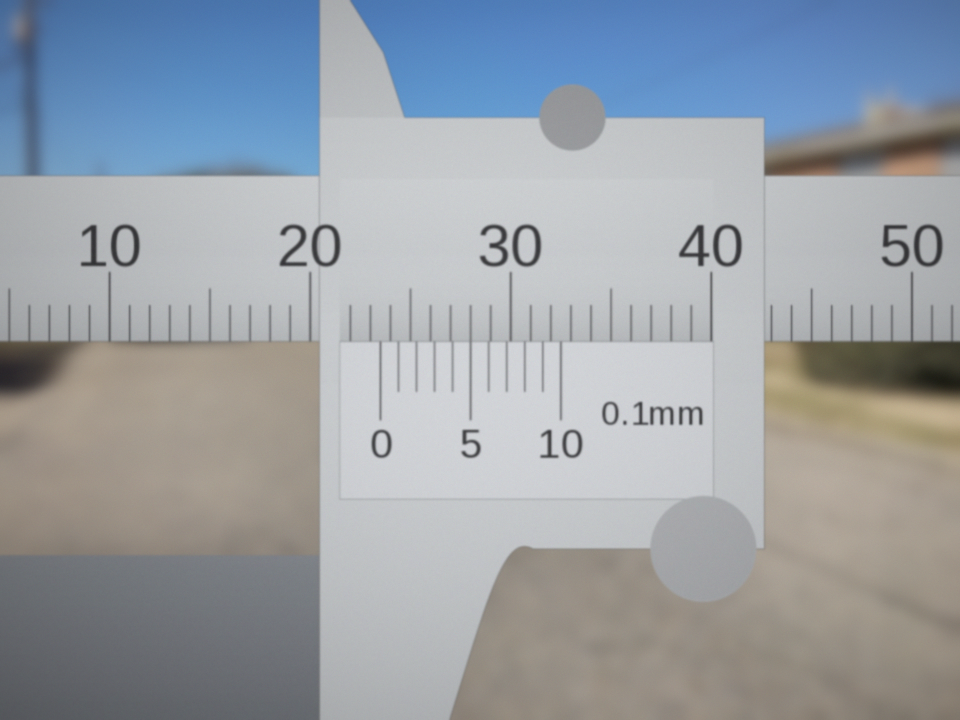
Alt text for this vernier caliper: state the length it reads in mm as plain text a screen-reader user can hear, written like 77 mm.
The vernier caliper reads 23.5 mm
